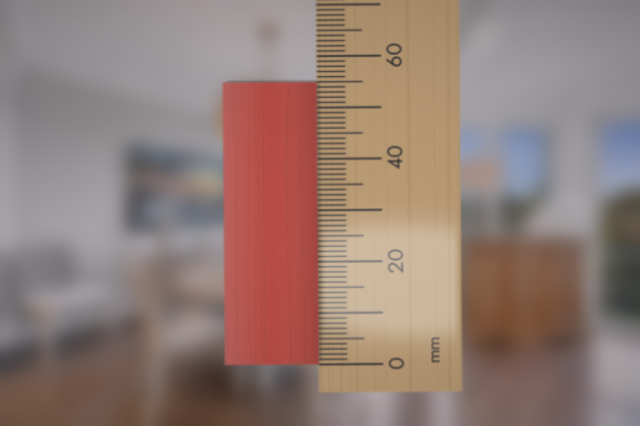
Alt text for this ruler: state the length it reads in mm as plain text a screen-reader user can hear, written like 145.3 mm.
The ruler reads 55 mm
